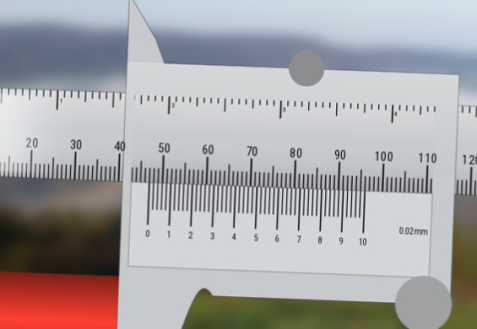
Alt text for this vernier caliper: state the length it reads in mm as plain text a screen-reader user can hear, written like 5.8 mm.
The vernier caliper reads 47.0 mm
